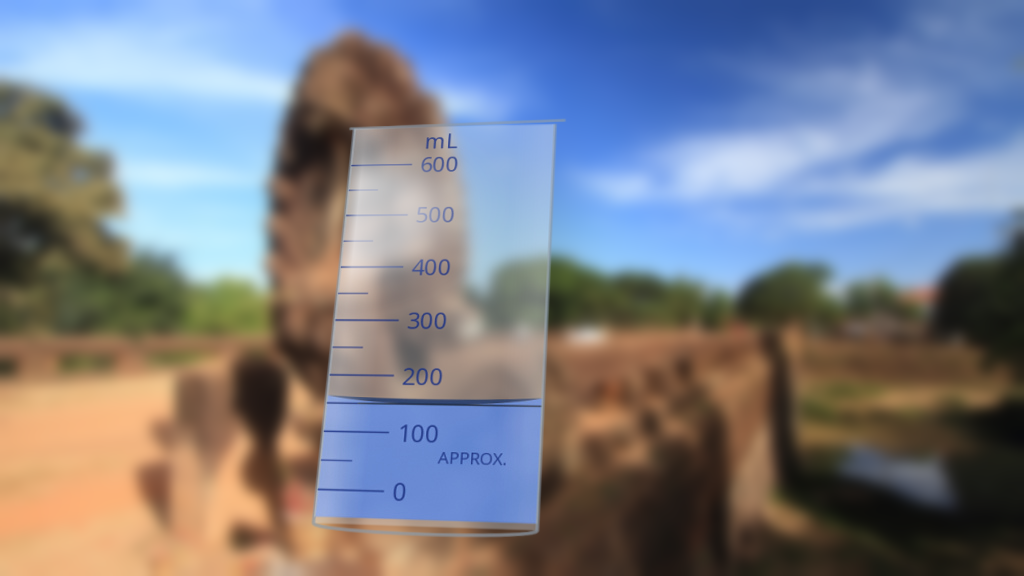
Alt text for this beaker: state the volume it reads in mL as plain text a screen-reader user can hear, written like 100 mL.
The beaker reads 150 mL
